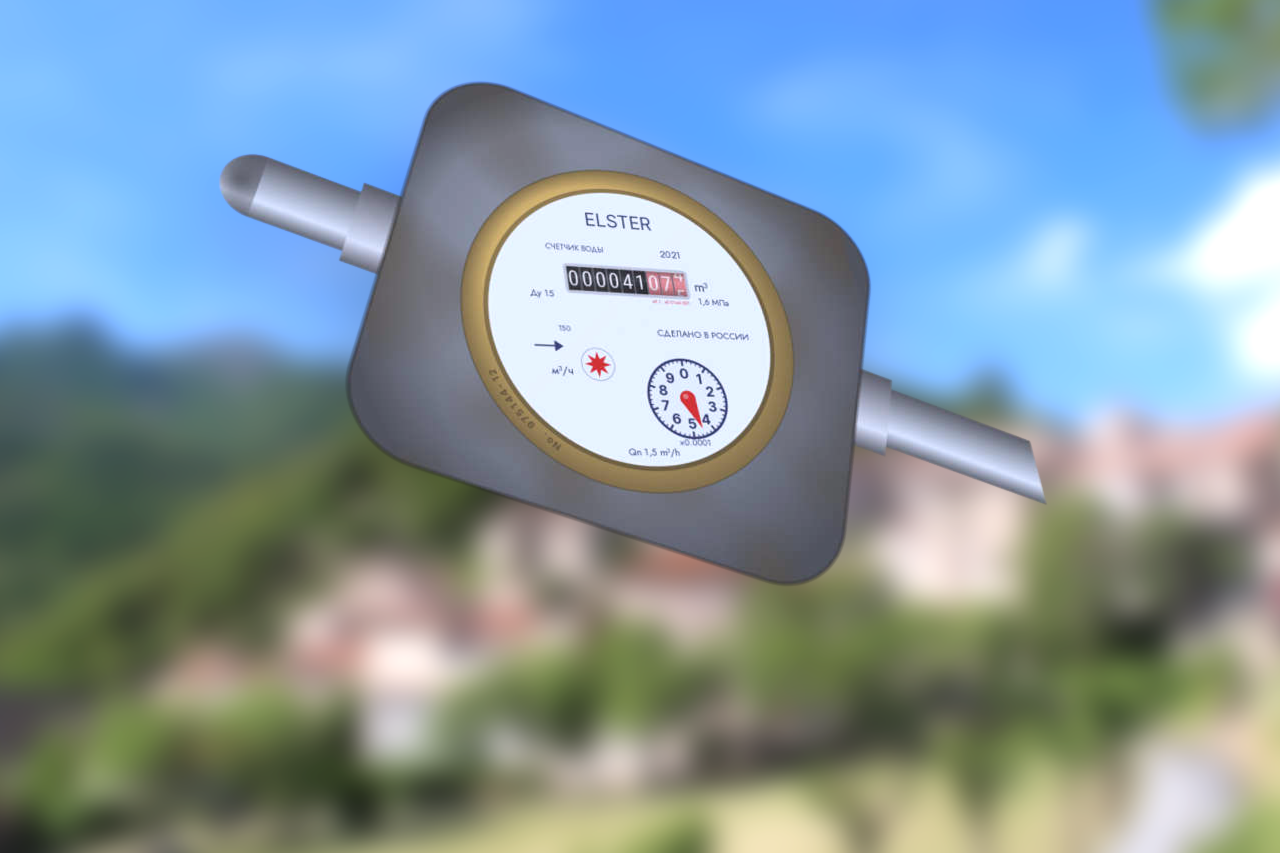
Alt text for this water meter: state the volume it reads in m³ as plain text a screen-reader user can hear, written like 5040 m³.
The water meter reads 41.0744 m³
